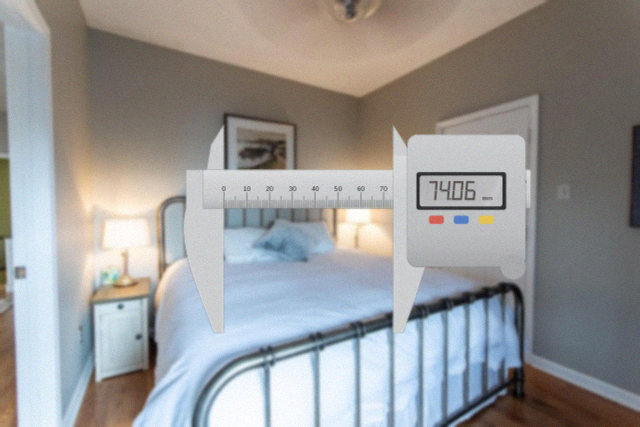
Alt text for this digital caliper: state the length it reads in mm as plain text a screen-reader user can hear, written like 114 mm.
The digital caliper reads 74.06 mm
